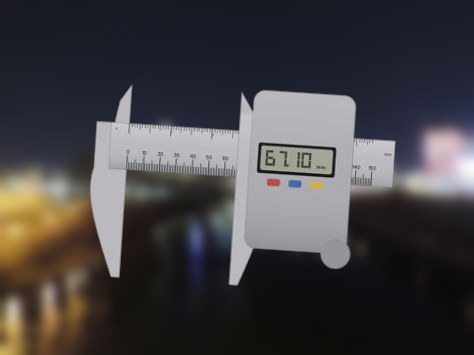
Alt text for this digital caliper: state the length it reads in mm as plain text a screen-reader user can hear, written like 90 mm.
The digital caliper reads 67.10 mm
